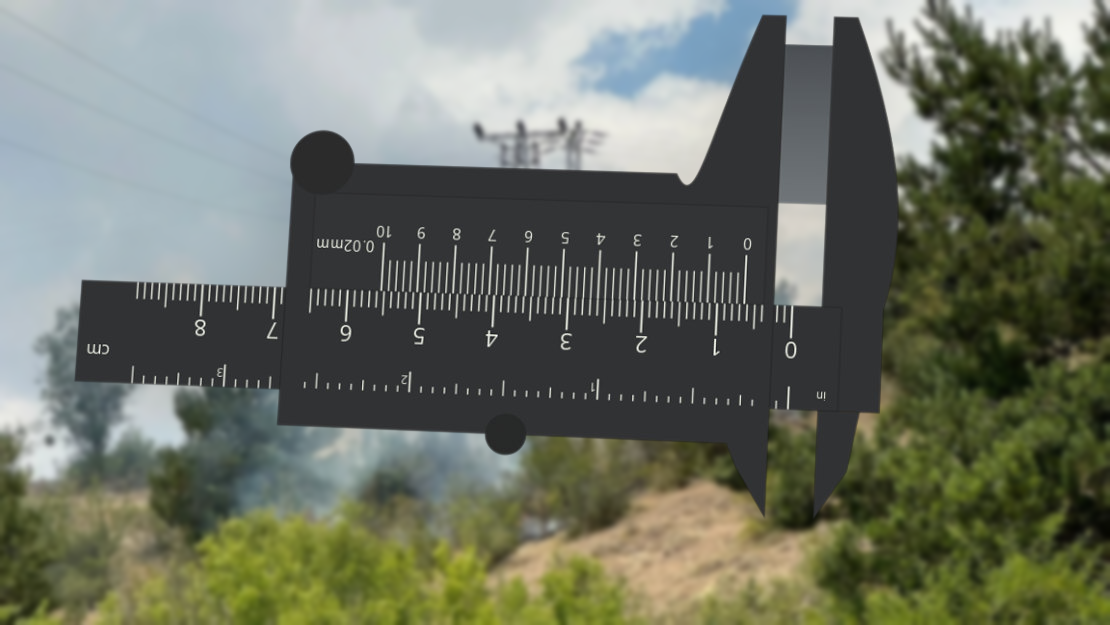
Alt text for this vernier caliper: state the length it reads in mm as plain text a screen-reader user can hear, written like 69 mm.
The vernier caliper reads 6.4 mm
